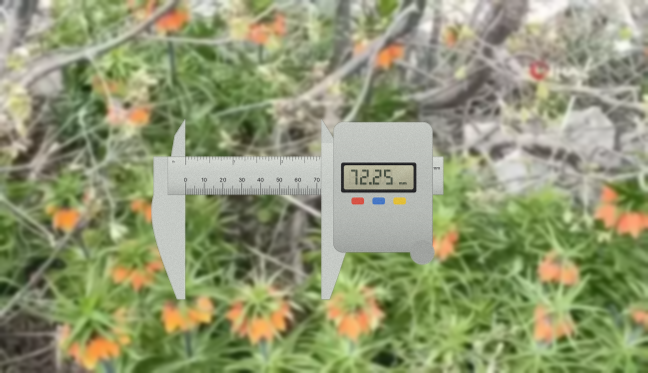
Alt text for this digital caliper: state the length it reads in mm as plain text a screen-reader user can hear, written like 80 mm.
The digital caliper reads 72.25 mm
